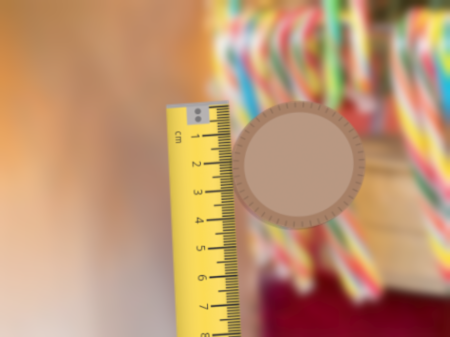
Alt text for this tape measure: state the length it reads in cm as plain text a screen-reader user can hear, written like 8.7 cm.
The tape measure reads 4.5 cm
